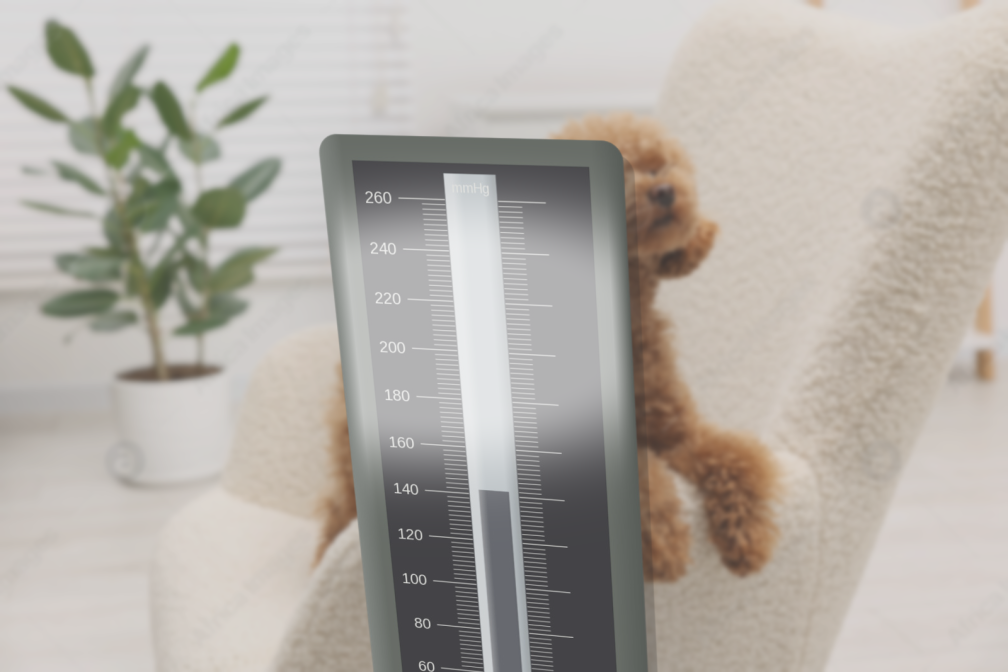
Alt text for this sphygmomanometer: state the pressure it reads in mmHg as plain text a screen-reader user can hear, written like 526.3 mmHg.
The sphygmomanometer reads 142 mmHg
